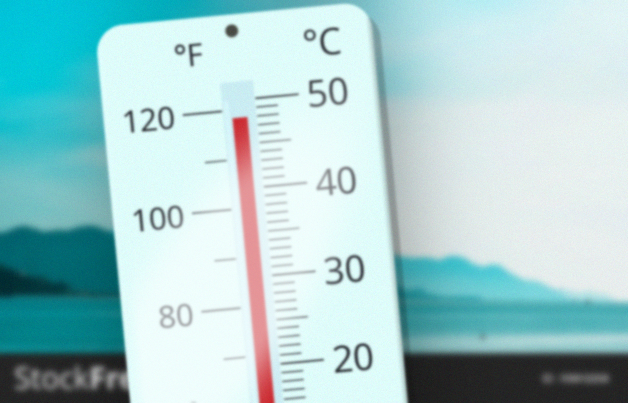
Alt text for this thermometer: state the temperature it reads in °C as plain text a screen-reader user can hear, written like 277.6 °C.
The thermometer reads 48 °C
